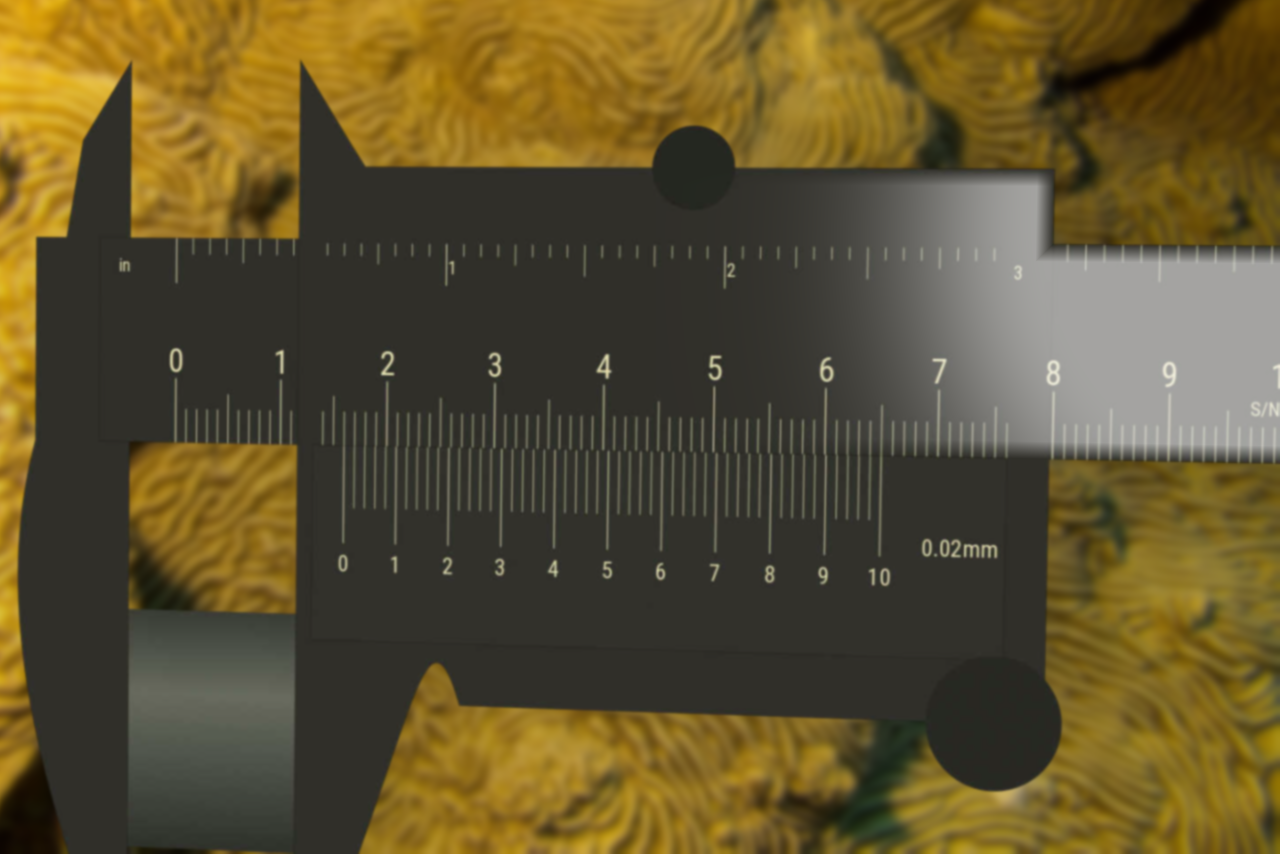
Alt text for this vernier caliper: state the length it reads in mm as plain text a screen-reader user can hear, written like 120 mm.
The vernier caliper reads 16.0 mm
